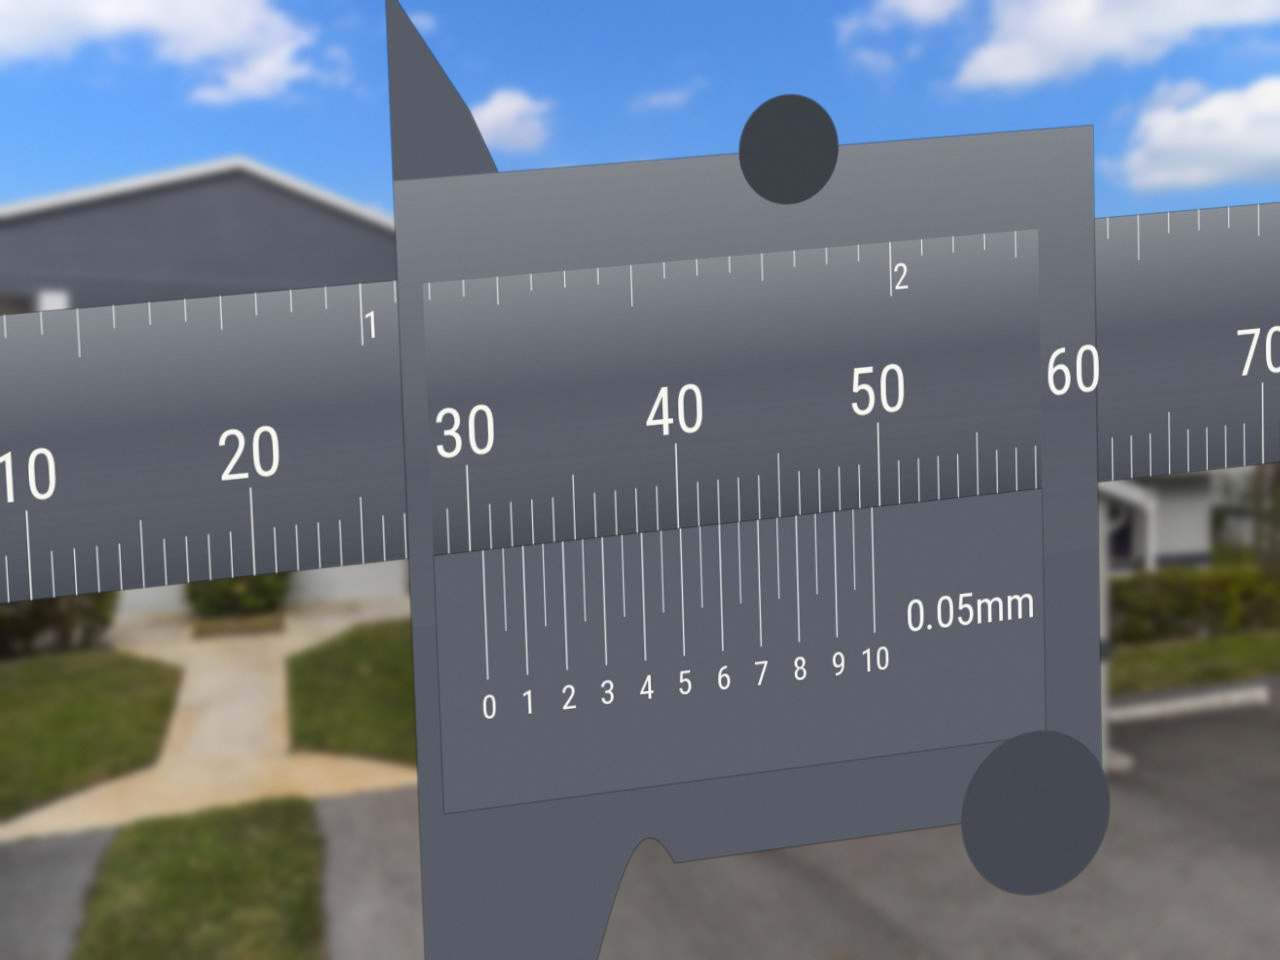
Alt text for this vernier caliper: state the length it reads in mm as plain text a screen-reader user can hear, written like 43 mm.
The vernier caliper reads 30.6 mm
